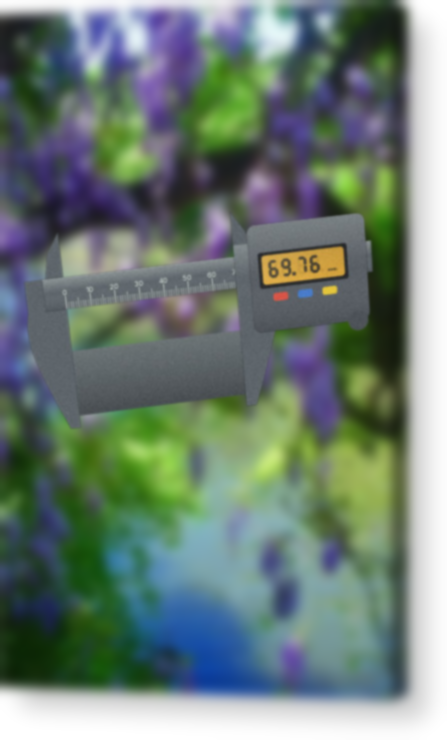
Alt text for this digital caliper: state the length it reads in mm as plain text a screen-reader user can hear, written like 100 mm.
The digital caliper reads 69.76 mm
